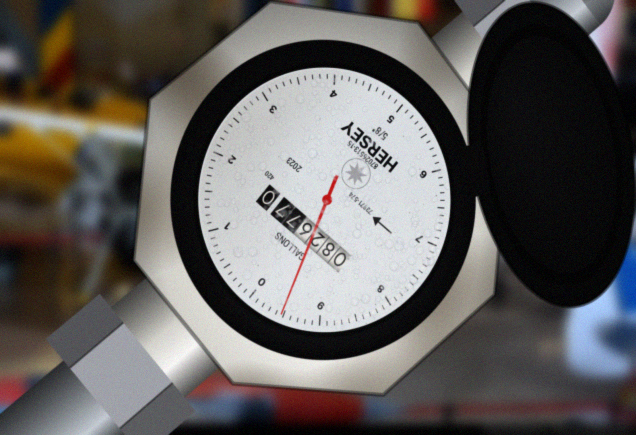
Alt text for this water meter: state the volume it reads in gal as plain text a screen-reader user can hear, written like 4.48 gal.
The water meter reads 826769.5 gal
